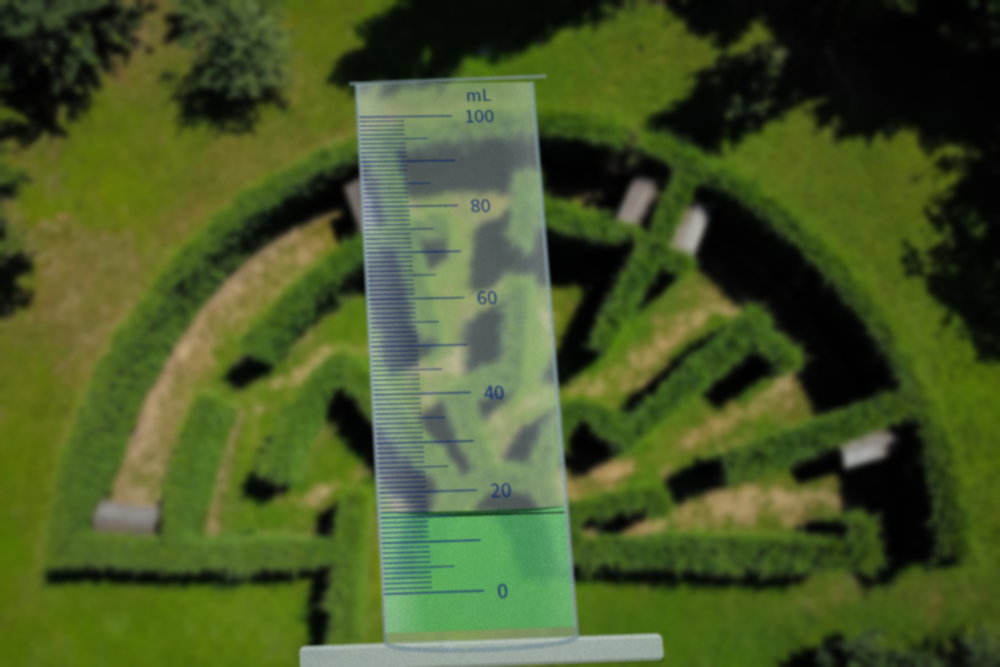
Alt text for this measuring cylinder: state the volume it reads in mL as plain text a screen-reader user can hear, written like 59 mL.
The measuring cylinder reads 15 mL
